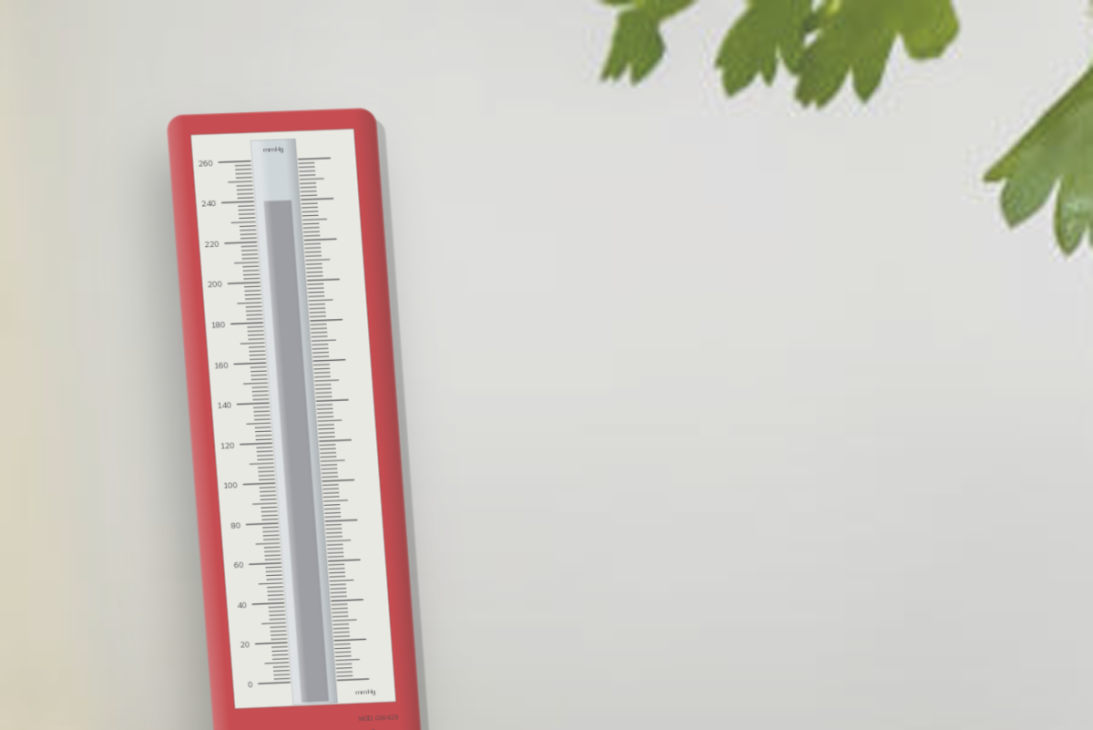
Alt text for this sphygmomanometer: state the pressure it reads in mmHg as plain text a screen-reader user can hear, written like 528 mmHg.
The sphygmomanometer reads 240 mmHg
